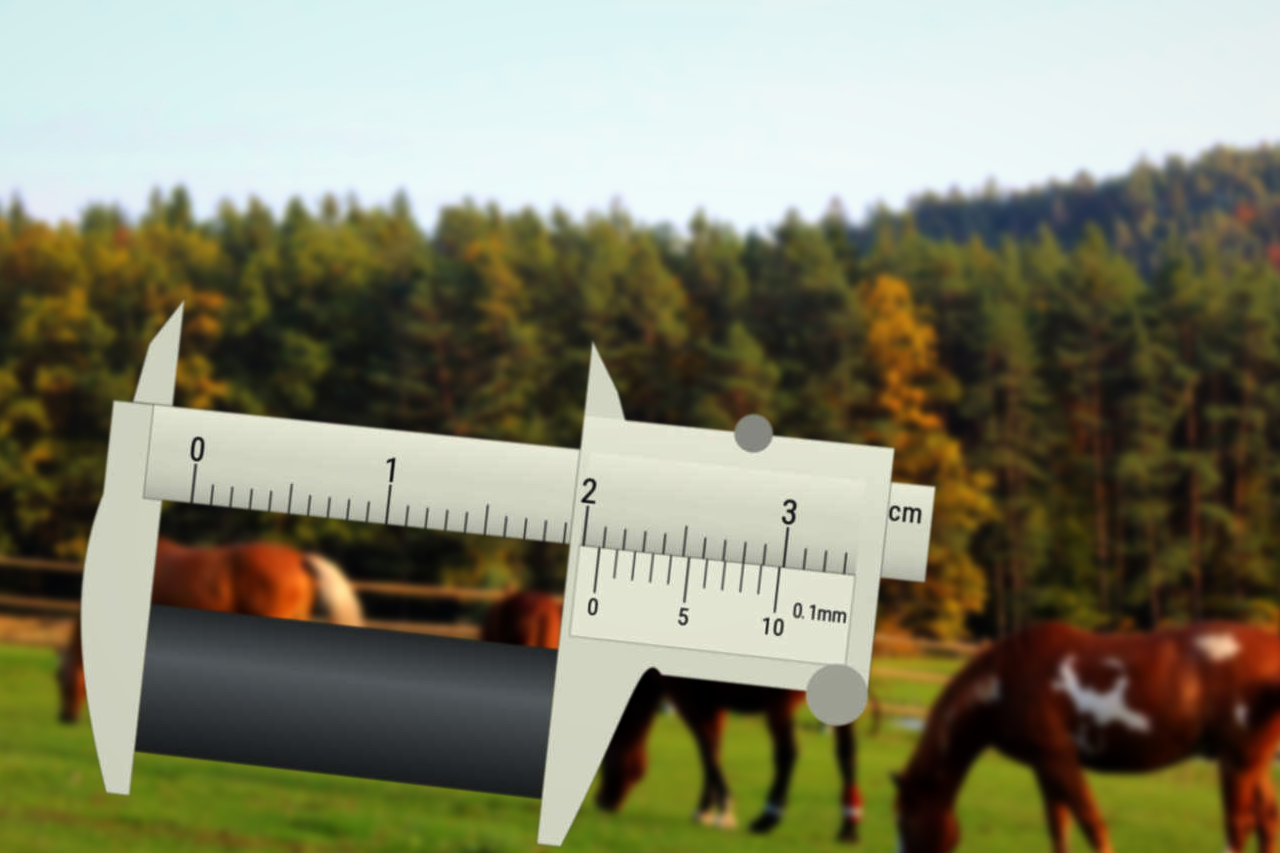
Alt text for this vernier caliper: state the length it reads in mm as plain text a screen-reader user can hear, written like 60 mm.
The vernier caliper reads 20.8 mm
